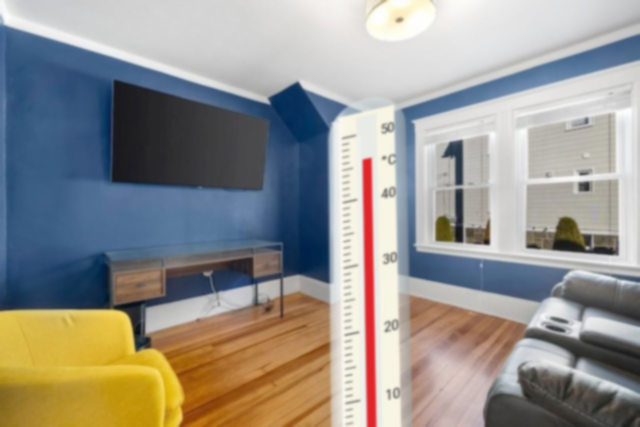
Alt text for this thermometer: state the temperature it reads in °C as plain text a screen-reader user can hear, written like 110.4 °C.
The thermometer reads 46 °C
